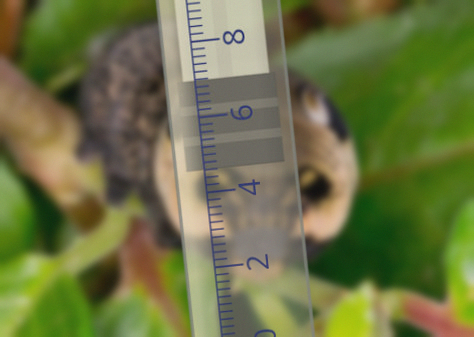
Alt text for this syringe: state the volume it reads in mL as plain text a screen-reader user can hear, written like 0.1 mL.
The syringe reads 4.6 mL
